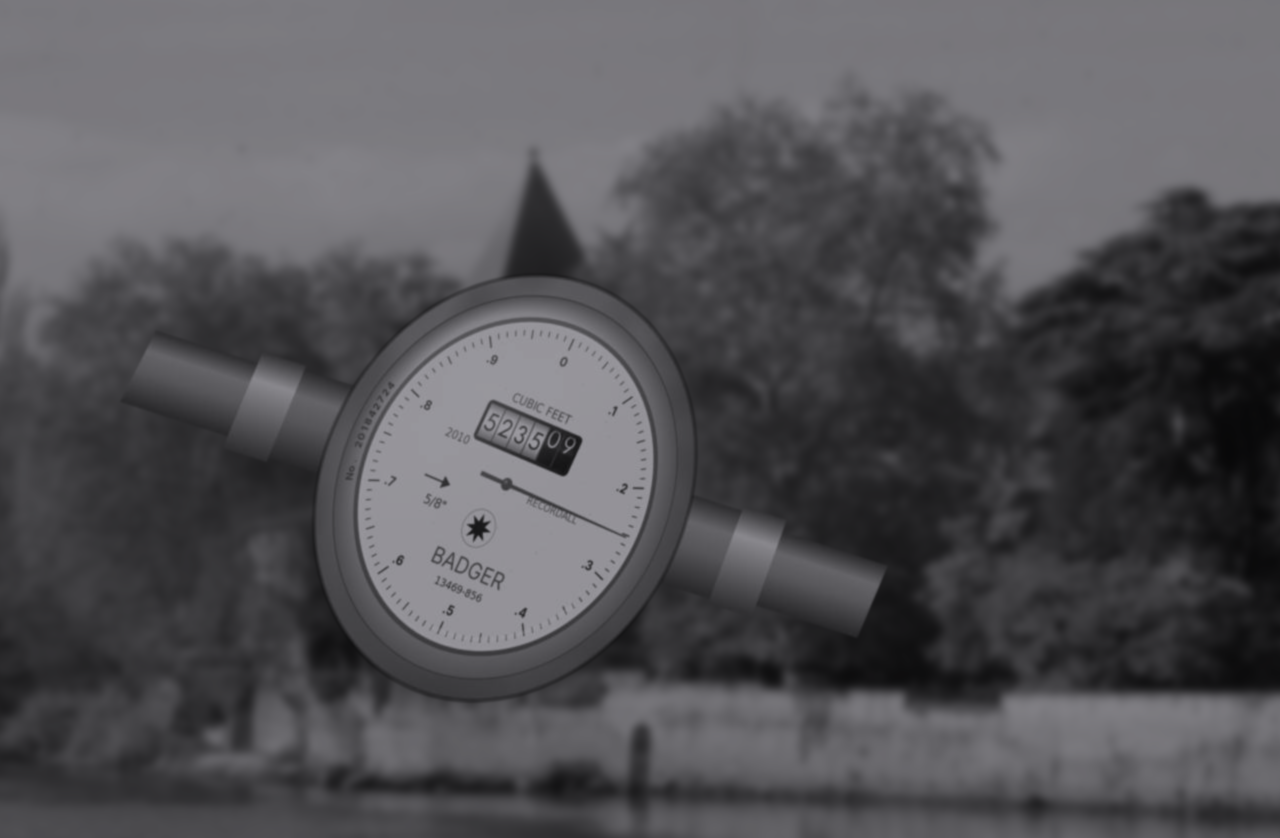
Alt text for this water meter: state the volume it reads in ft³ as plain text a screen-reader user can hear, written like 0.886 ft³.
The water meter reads 523509.25 ft³
